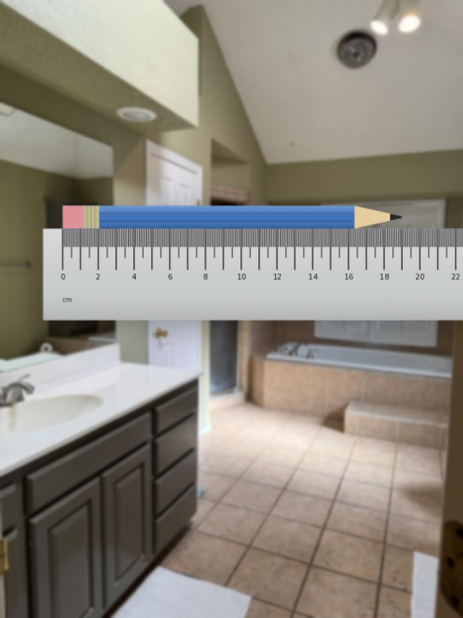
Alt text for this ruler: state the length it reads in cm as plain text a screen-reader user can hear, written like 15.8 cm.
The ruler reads 19 cm
